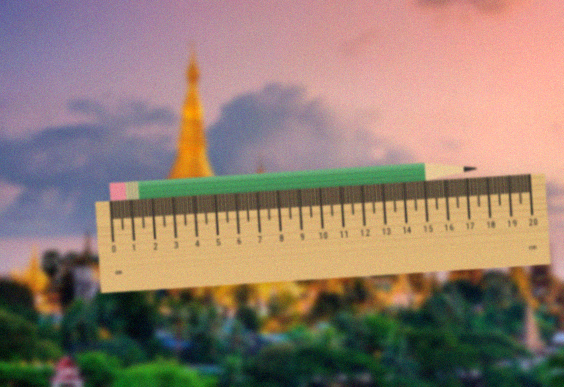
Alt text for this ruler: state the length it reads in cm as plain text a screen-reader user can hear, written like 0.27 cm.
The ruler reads 17.5 cm
